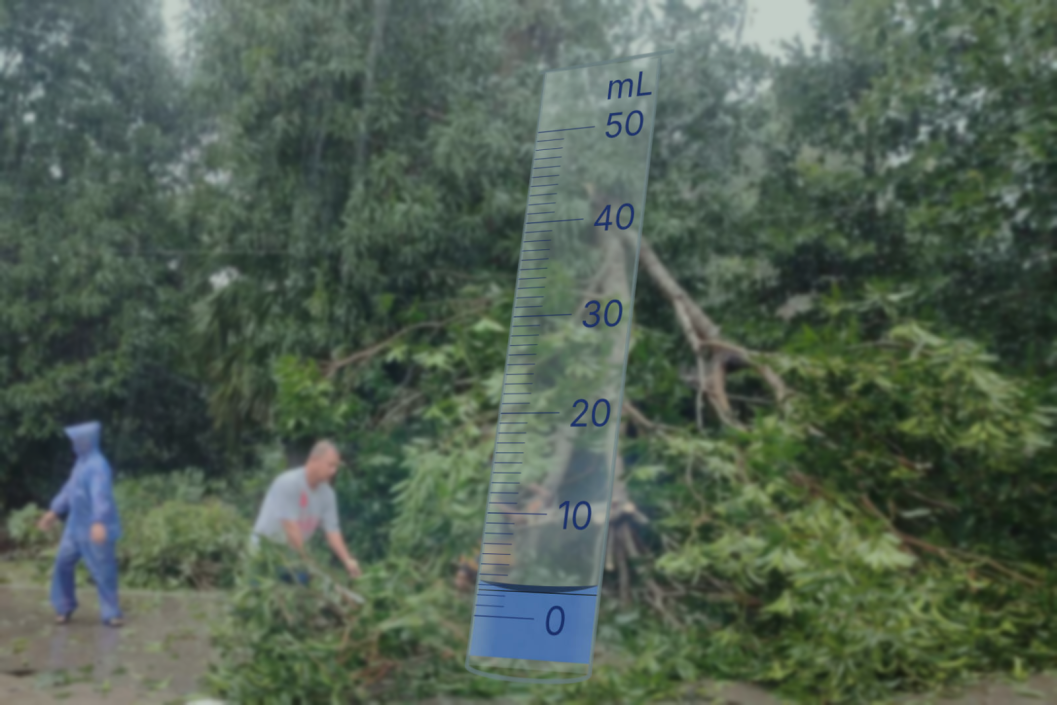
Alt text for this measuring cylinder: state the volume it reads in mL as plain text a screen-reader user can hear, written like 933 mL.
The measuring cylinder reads 2.5 mL
